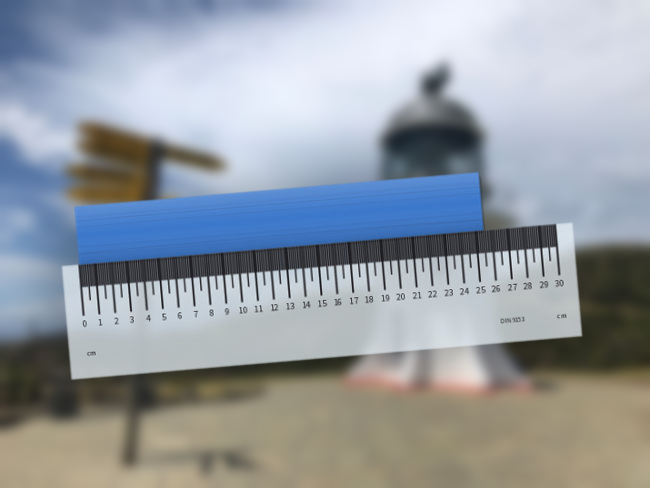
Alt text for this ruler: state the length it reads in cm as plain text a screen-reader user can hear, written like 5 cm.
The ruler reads 25.5 cm
